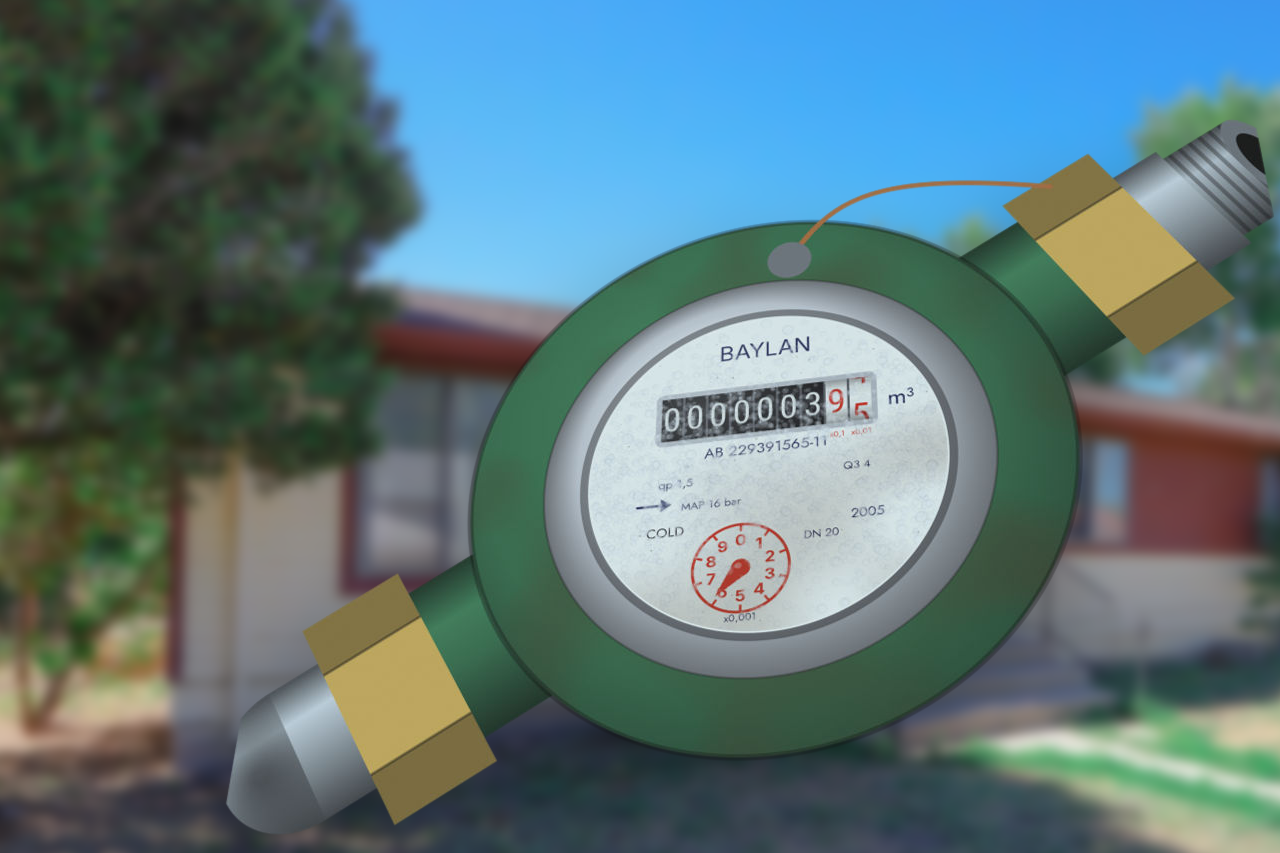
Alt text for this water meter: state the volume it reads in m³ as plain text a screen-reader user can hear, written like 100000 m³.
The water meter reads 3.946 m³
